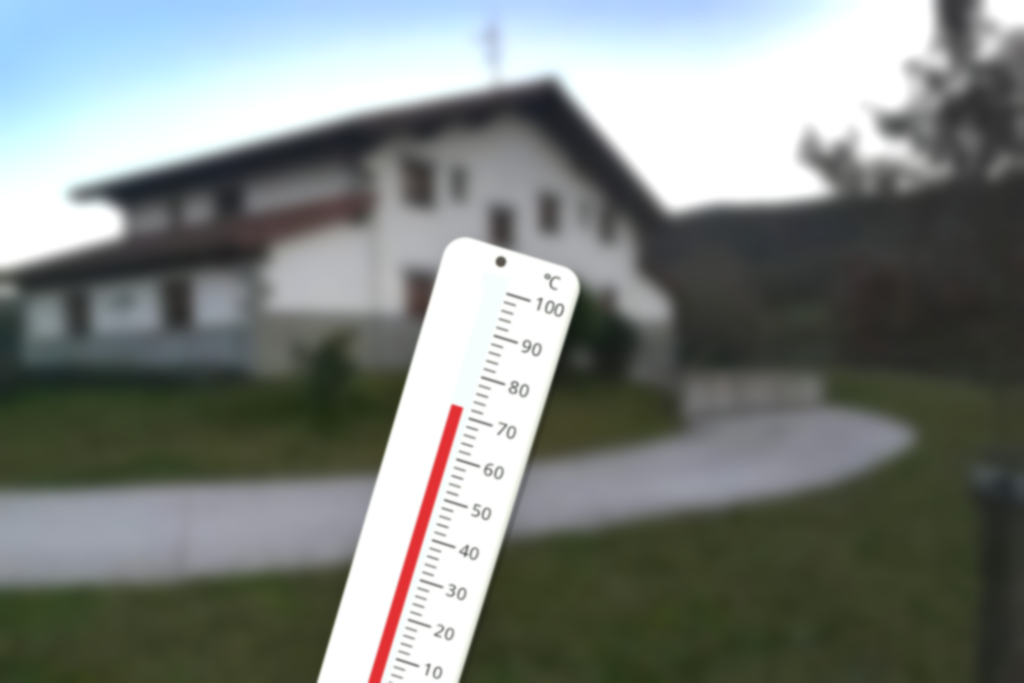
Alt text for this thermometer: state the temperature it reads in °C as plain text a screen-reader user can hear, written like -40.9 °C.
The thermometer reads 72 °C
